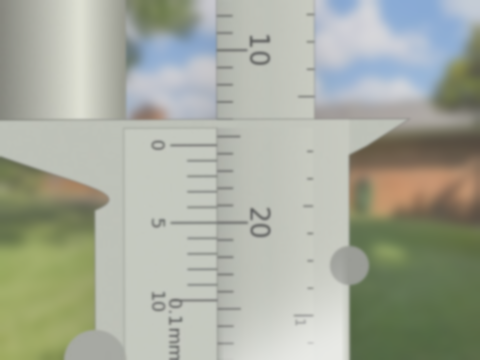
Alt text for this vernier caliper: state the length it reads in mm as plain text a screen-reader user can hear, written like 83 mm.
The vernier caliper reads 15.5 mm
